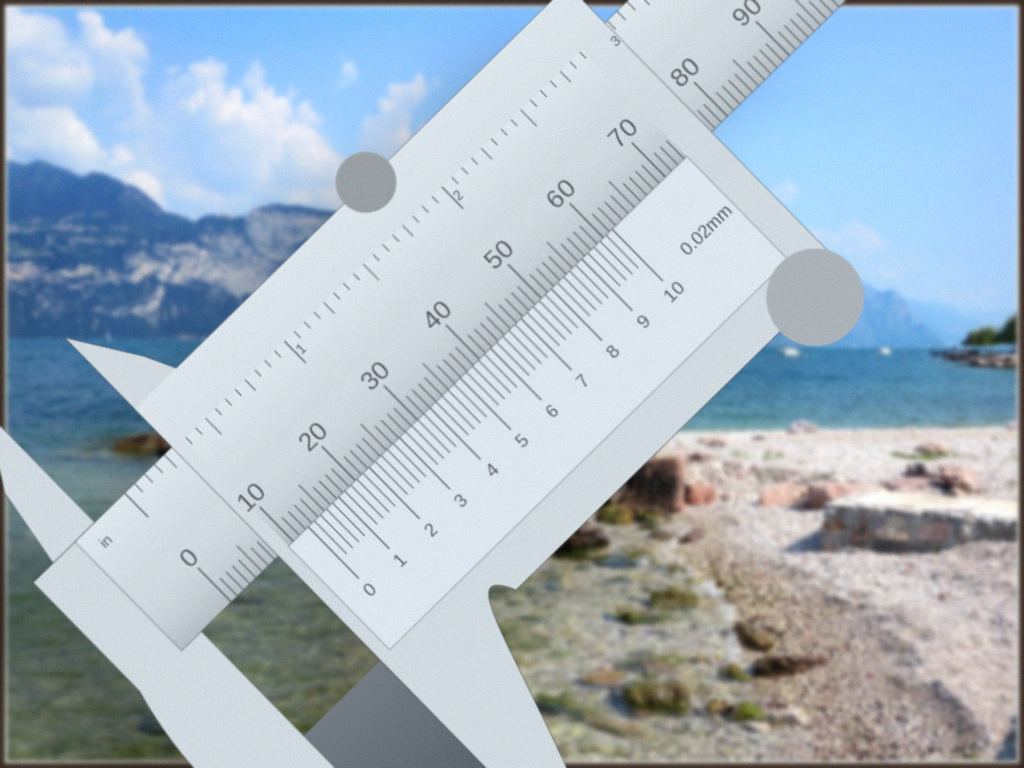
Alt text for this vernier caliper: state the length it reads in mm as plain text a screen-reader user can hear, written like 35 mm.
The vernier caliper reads 12.4 mm
